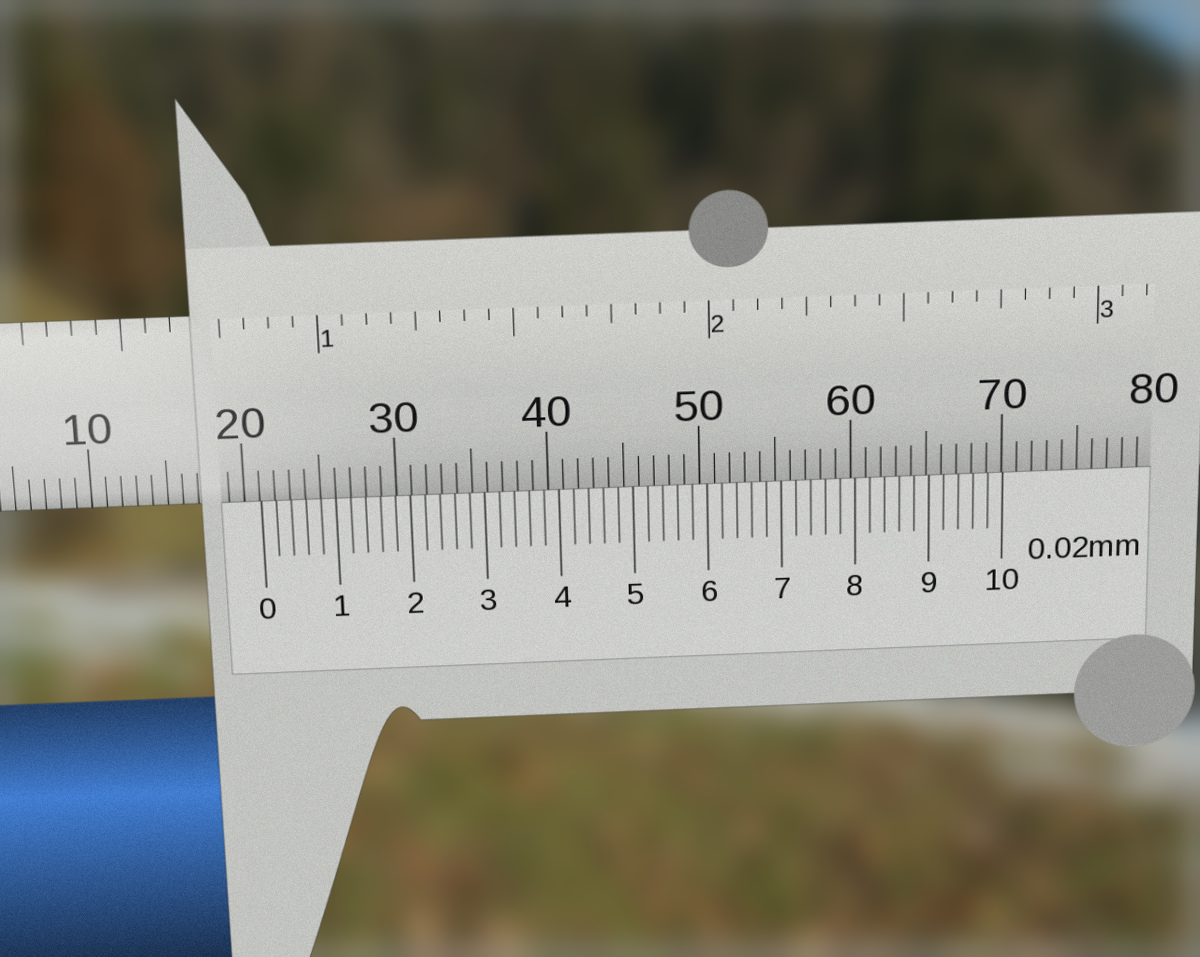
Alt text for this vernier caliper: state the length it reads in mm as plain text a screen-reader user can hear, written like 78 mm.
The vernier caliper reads 21.1 mm
